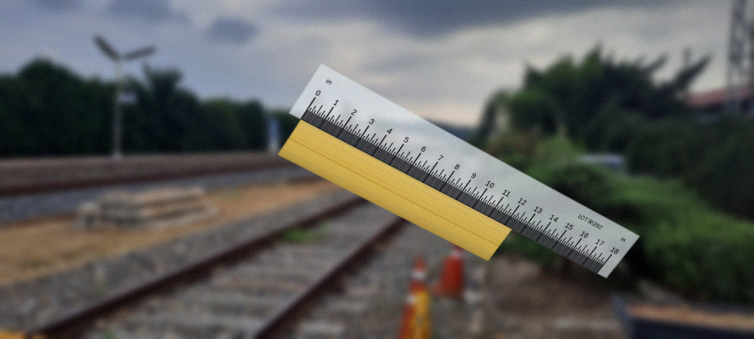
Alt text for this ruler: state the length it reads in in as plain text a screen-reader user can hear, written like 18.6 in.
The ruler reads 12.5 in
